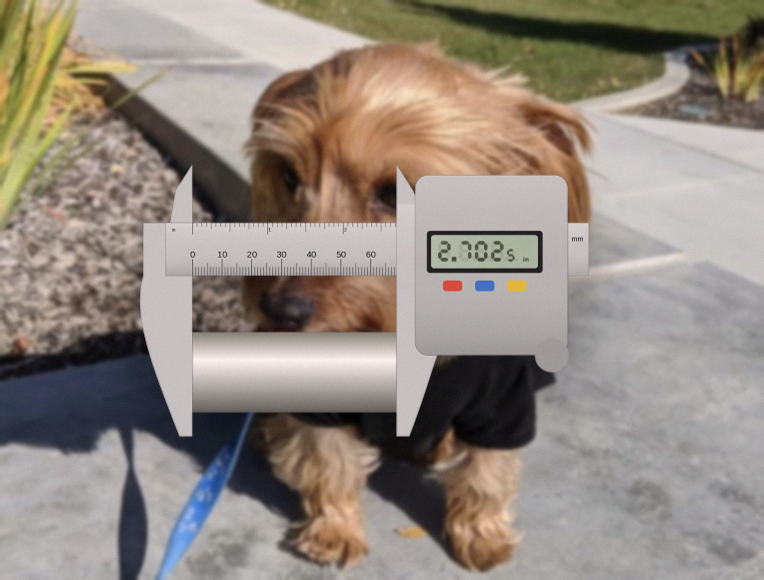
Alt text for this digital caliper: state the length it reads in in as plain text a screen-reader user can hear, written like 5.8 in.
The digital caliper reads 2.7025 in
